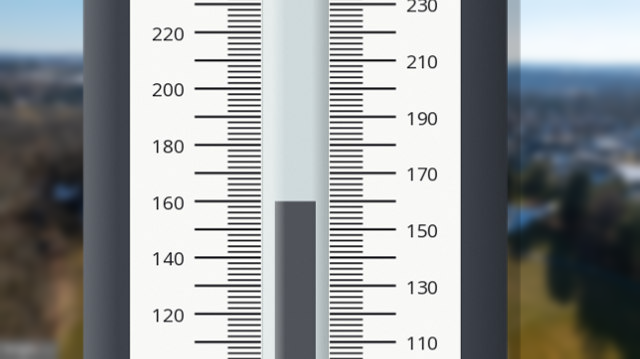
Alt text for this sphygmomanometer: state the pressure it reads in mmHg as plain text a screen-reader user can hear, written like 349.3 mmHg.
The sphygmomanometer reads 160 mmHg
